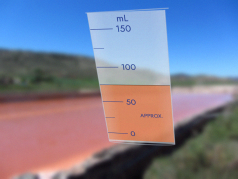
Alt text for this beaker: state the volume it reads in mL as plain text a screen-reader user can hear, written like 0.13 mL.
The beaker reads 75 mL
